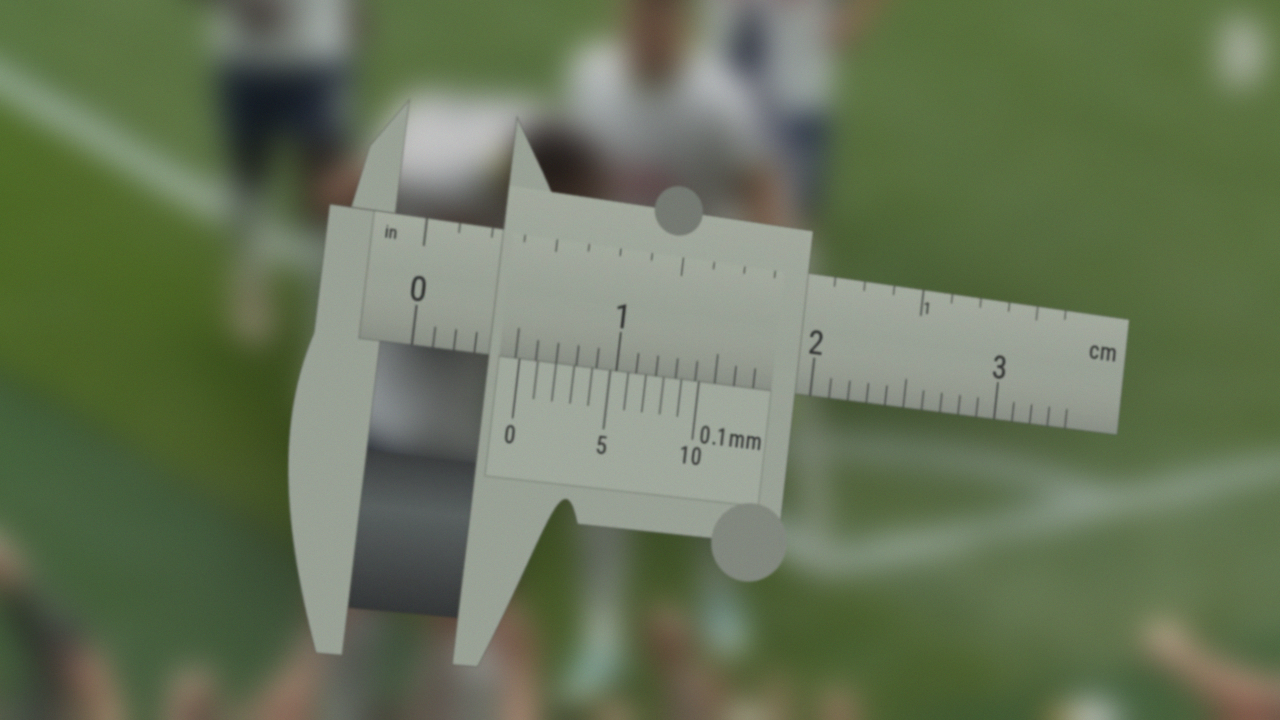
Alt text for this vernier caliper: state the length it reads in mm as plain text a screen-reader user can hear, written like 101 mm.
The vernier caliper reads 5.2 mm
